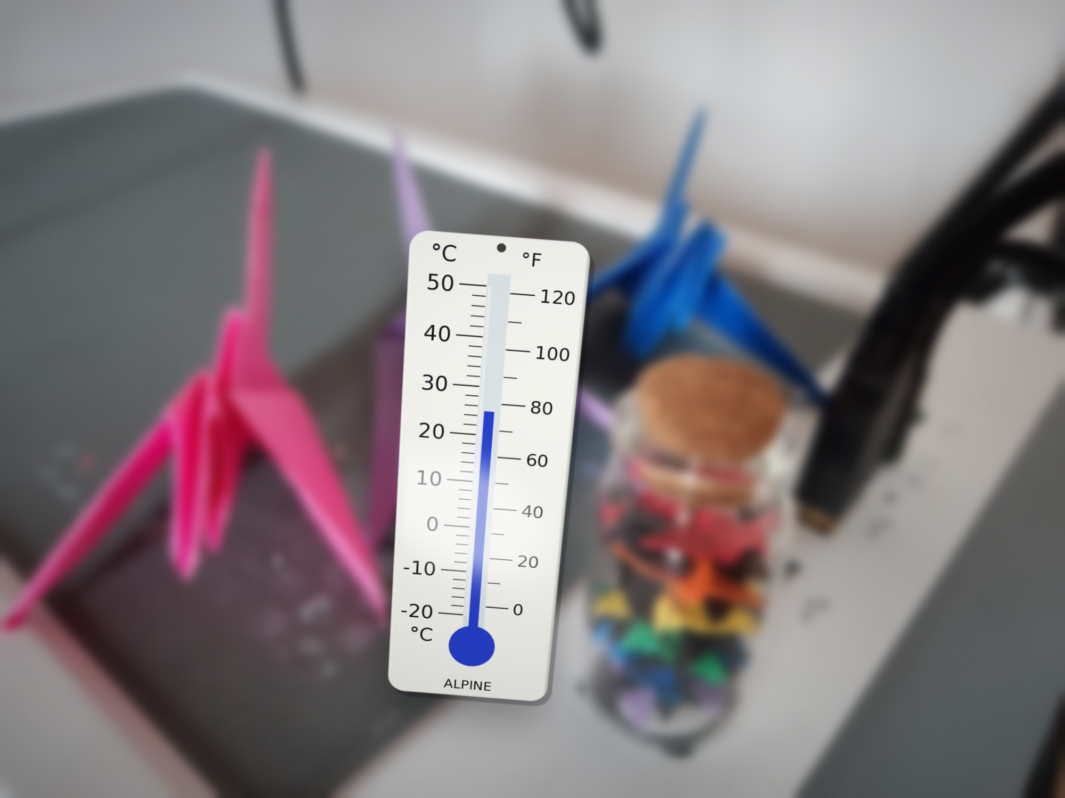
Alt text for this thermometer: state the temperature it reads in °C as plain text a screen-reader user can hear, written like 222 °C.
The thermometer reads 25 °C
